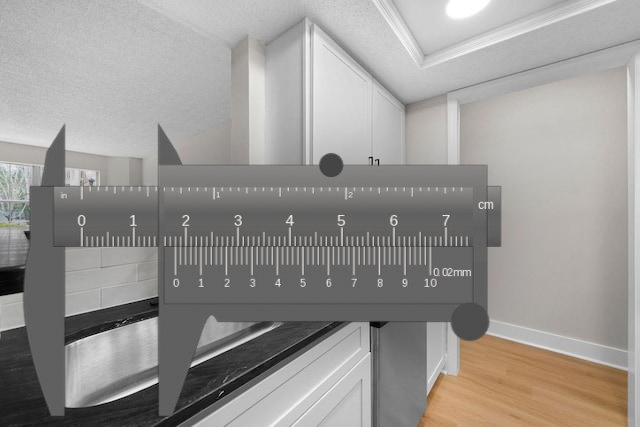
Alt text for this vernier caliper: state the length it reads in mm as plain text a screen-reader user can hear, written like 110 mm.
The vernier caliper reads 18.0 mm
